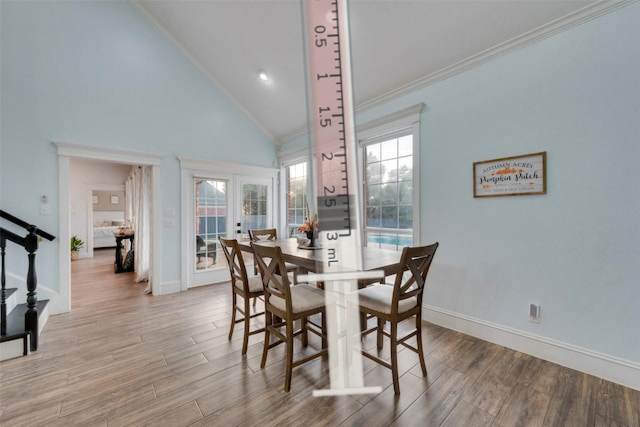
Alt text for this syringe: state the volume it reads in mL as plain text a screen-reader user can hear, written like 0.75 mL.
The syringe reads 2.5 mL
